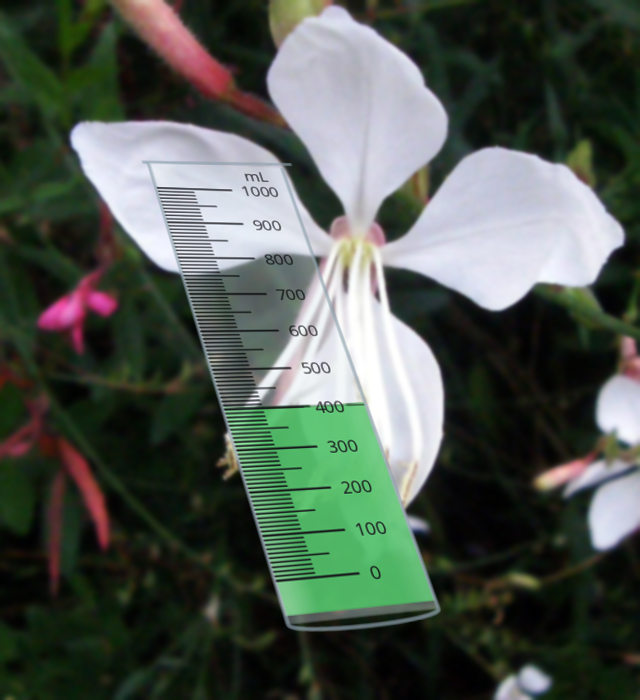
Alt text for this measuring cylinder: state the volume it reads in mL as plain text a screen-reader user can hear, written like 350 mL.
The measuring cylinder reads 400 mL
